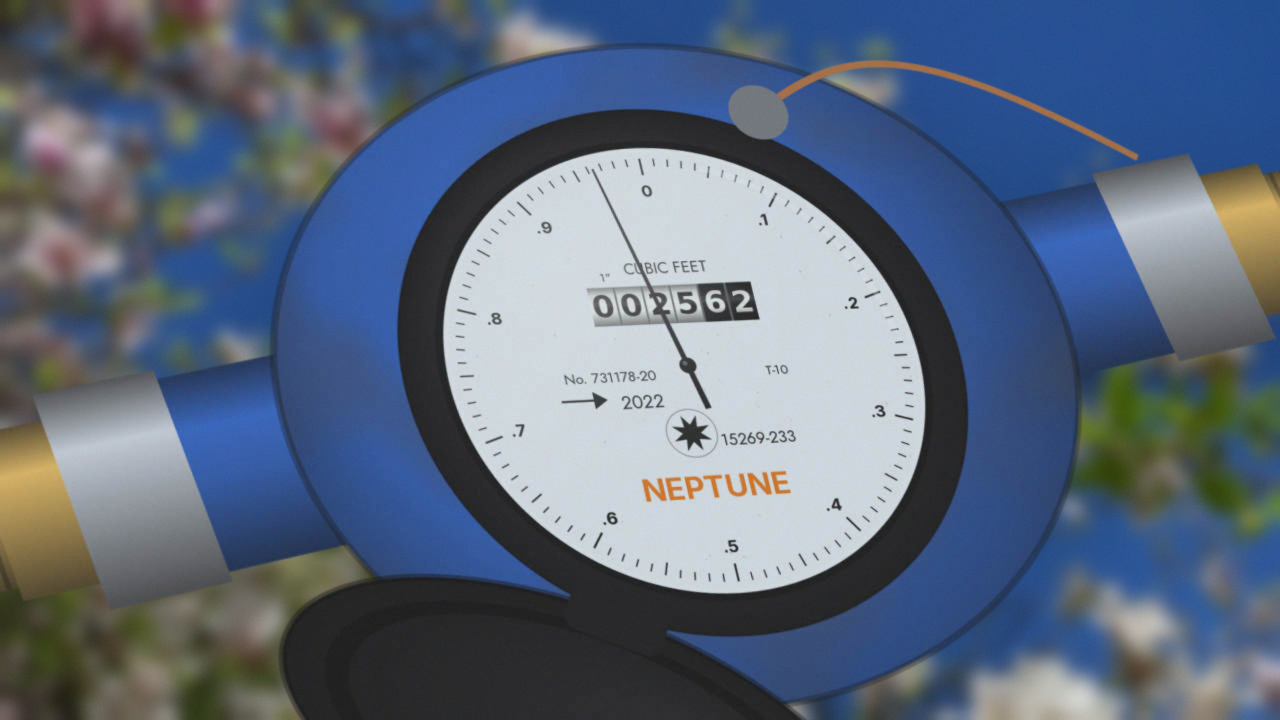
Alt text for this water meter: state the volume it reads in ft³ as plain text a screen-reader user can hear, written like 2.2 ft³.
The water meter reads 2561.96 ft³
